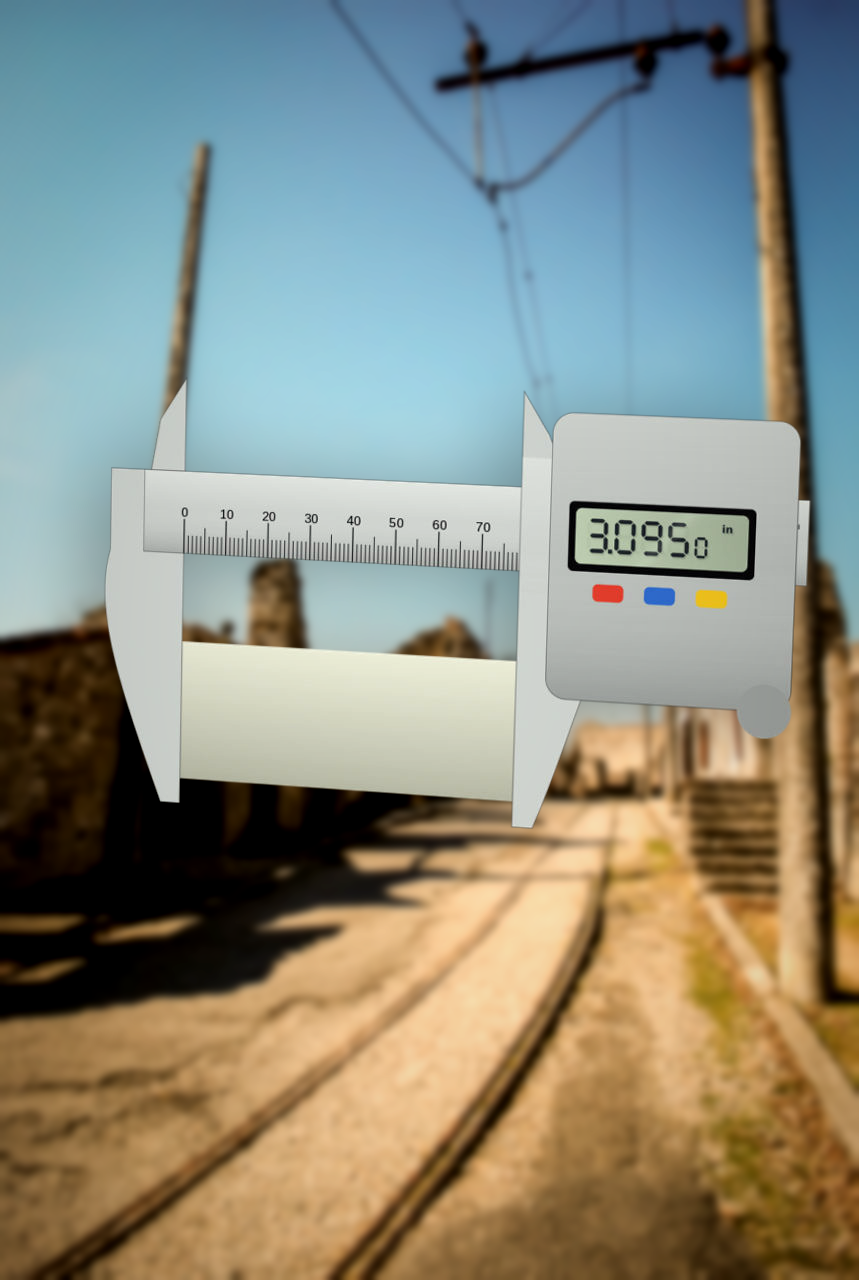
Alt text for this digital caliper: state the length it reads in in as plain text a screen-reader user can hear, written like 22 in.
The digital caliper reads 3.0950 in
